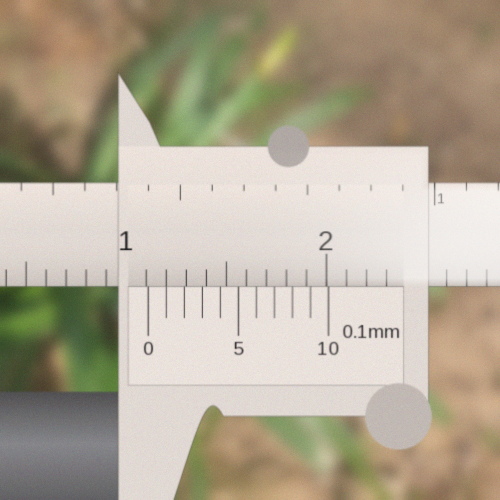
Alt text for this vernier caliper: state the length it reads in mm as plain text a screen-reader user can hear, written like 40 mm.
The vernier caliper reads 11.1 mm
